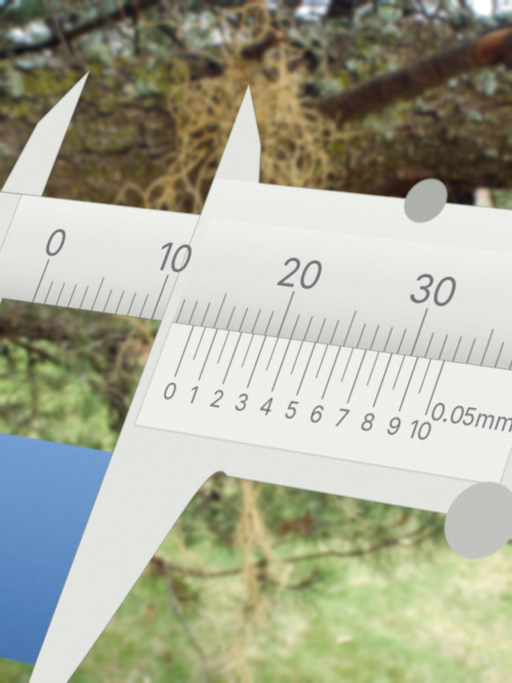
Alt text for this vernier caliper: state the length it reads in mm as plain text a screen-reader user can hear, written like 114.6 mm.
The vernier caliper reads 13.4 mm
